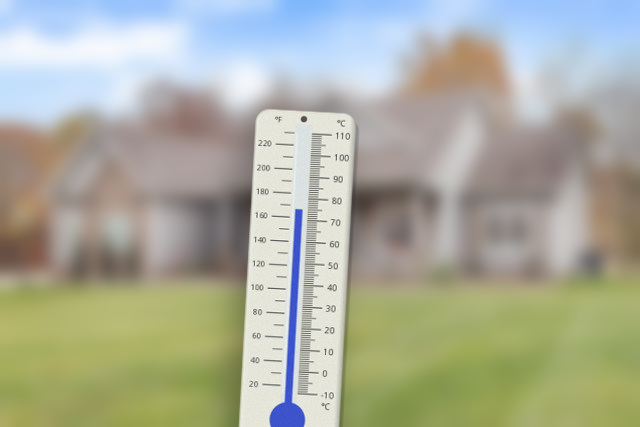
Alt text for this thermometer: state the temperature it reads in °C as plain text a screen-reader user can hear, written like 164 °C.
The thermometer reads 75 °C
